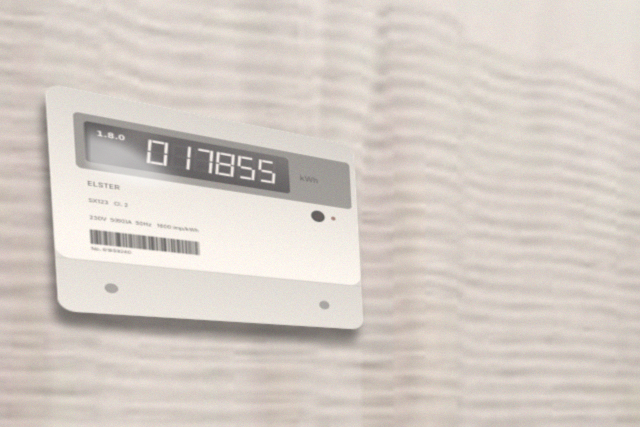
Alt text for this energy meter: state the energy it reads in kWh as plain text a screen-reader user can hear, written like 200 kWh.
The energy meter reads 17855 kWh
